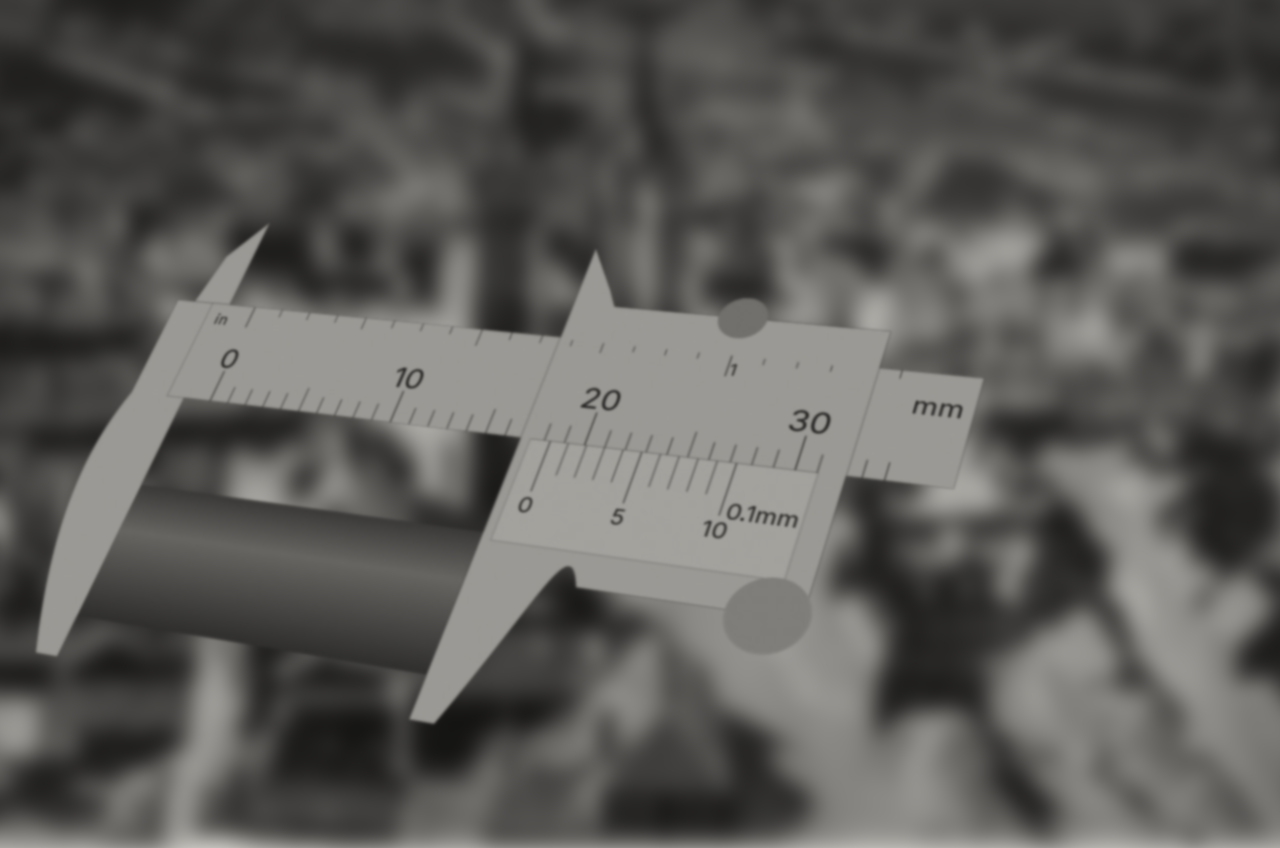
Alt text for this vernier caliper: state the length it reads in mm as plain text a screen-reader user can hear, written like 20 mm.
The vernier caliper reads 18.3 mm
